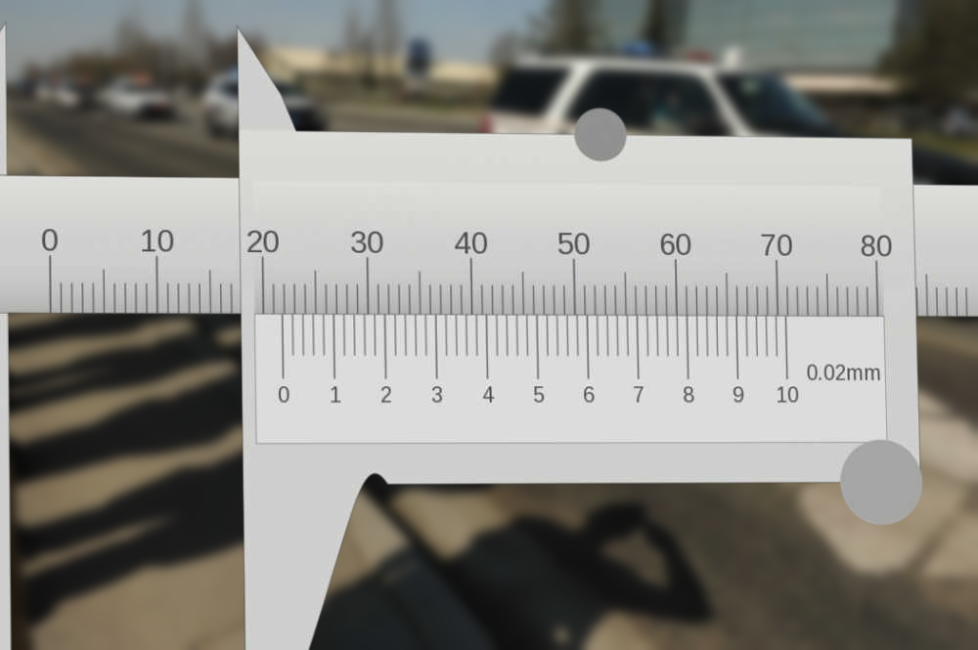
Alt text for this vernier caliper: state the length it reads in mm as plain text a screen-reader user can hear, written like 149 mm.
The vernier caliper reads 21.8 mm
